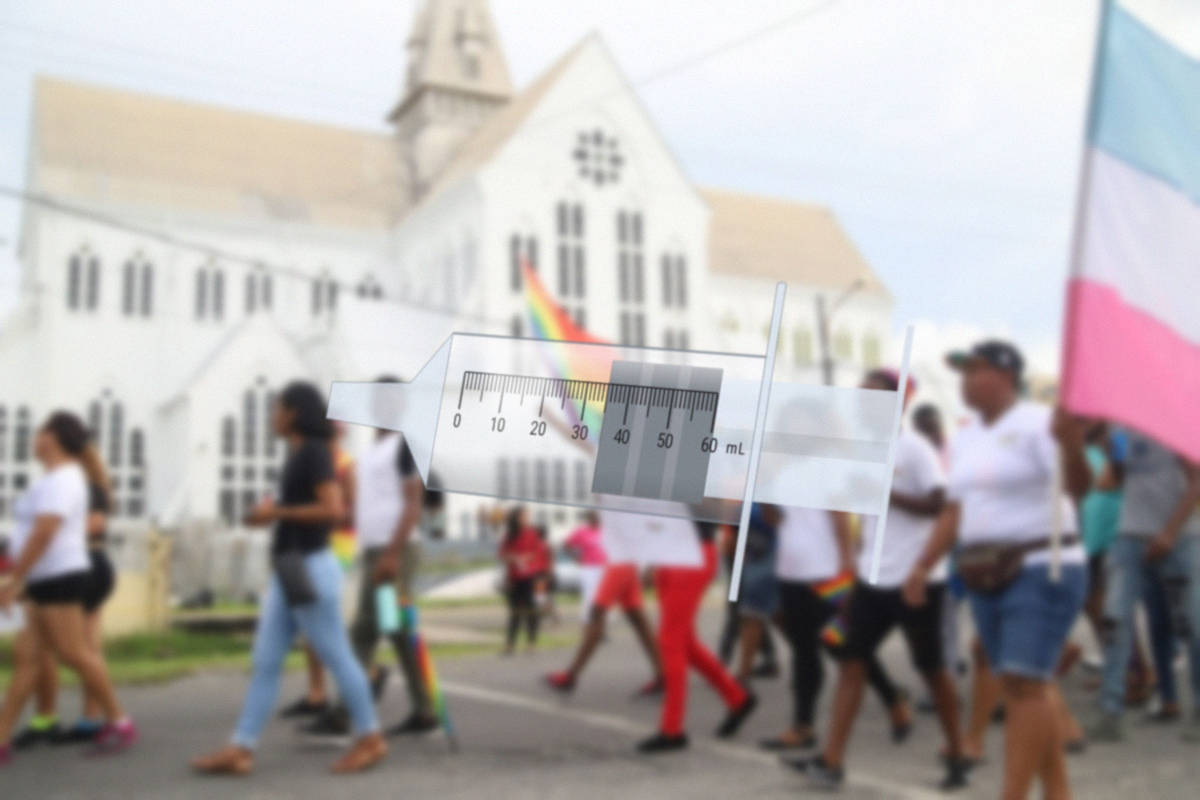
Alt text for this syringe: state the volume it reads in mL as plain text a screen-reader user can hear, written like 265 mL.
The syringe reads 35 mL
